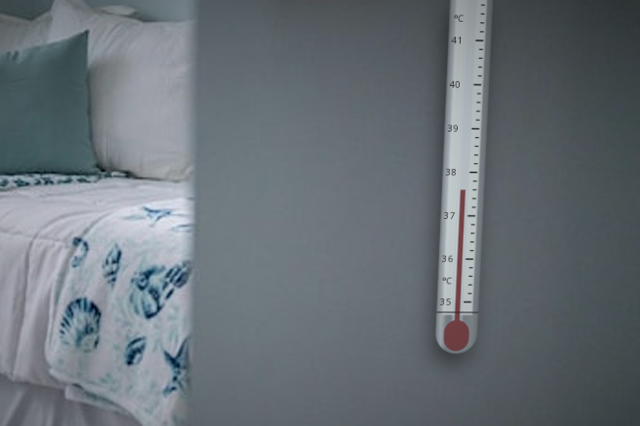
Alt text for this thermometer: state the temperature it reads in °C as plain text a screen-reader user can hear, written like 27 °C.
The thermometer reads 37.6 °C
